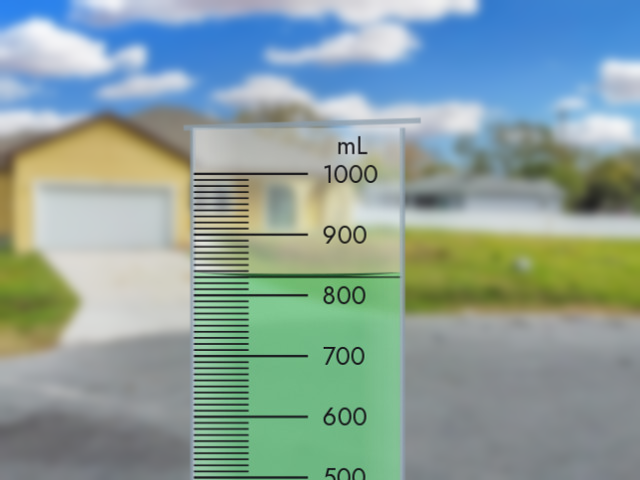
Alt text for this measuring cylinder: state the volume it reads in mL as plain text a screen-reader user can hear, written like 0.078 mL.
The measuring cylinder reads 830 mL
